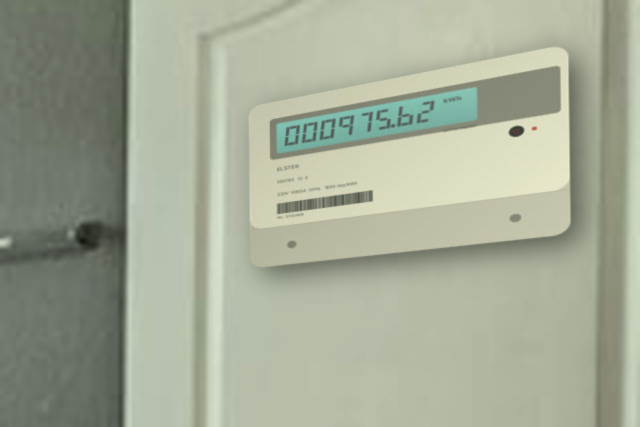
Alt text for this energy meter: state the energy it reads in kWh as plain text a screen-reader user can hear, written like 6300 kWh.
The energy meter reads 975.62 kWh
